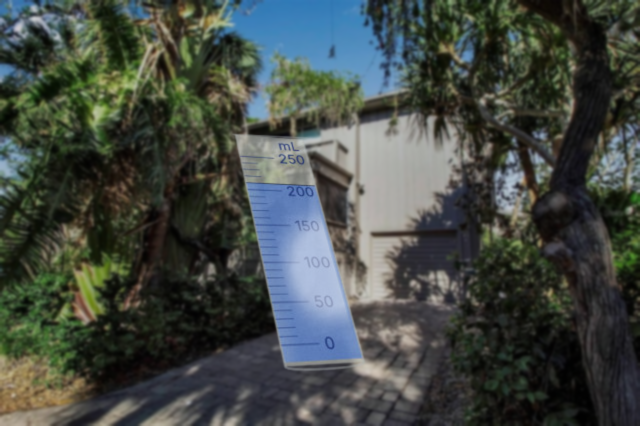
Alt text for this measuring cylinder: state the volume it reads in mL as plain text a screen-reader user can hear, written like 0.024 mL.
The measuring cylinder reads 210 mL
